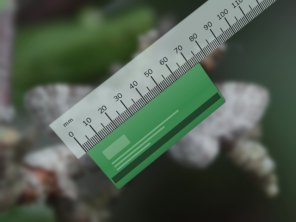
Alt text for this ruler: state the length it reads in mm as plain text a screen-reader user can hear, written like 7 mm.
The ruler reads 75 mm
